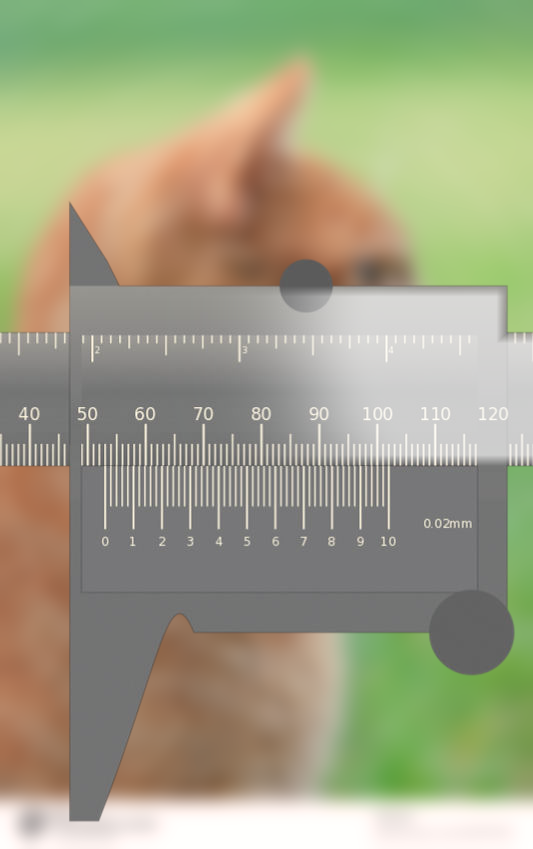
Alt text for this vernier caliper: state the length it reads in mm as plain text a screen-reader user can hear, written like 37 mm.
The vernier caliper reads 53.0 mm
